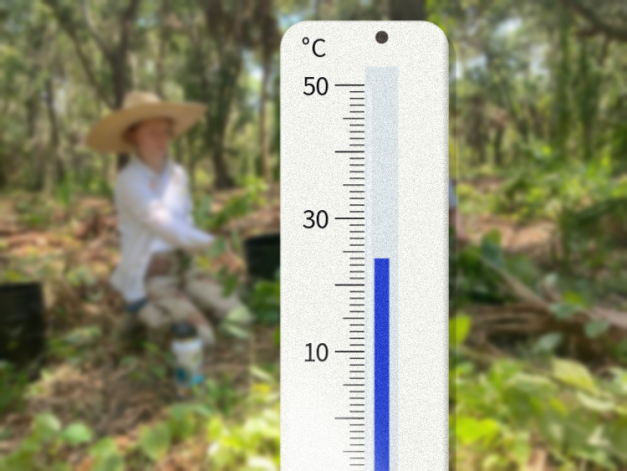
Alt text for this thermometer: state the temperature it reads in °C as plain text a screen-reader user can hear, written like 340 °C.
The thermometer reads 24 °C
